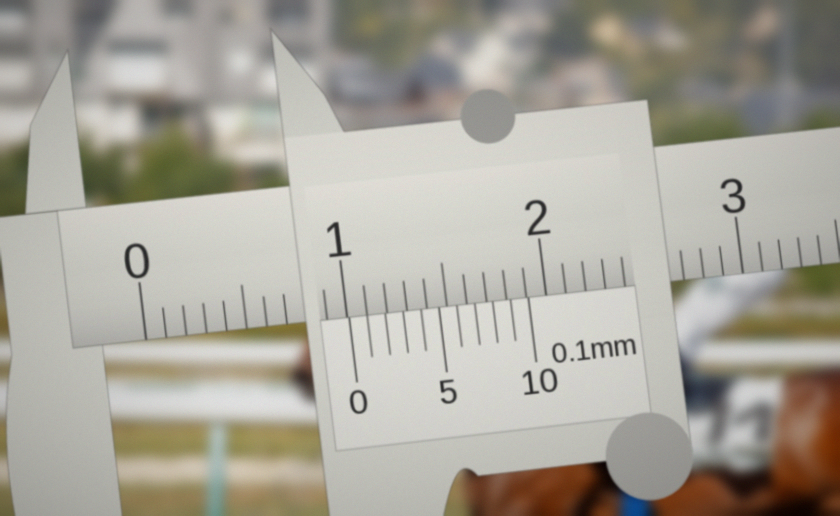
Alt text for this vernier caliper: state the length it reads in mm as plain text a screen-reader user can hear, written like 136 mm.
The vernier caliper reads 10.1 mm
